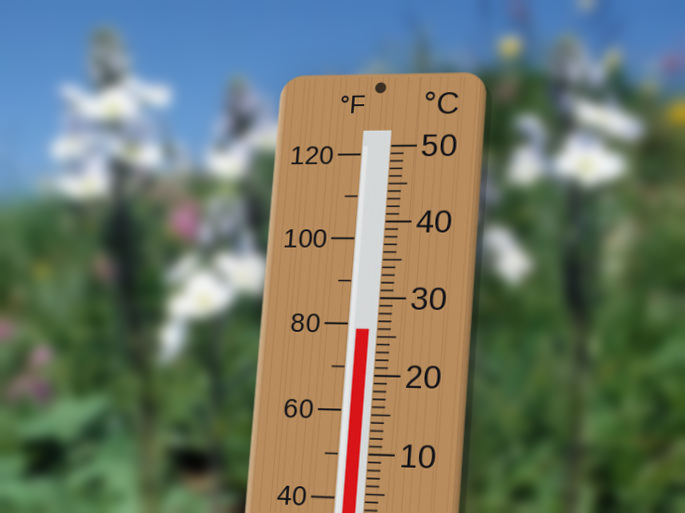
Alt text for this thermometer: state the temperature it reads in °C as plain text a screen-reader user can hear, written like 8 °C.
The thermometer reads 26 °C
